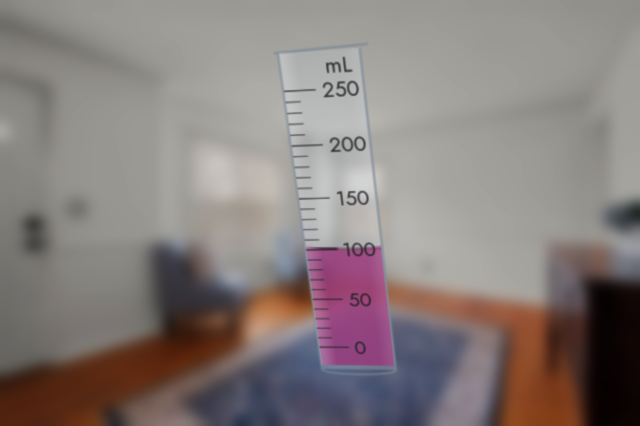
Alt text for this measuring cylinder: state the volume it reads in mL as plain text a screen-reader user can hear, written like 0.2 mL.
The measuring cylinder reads 100 mL
